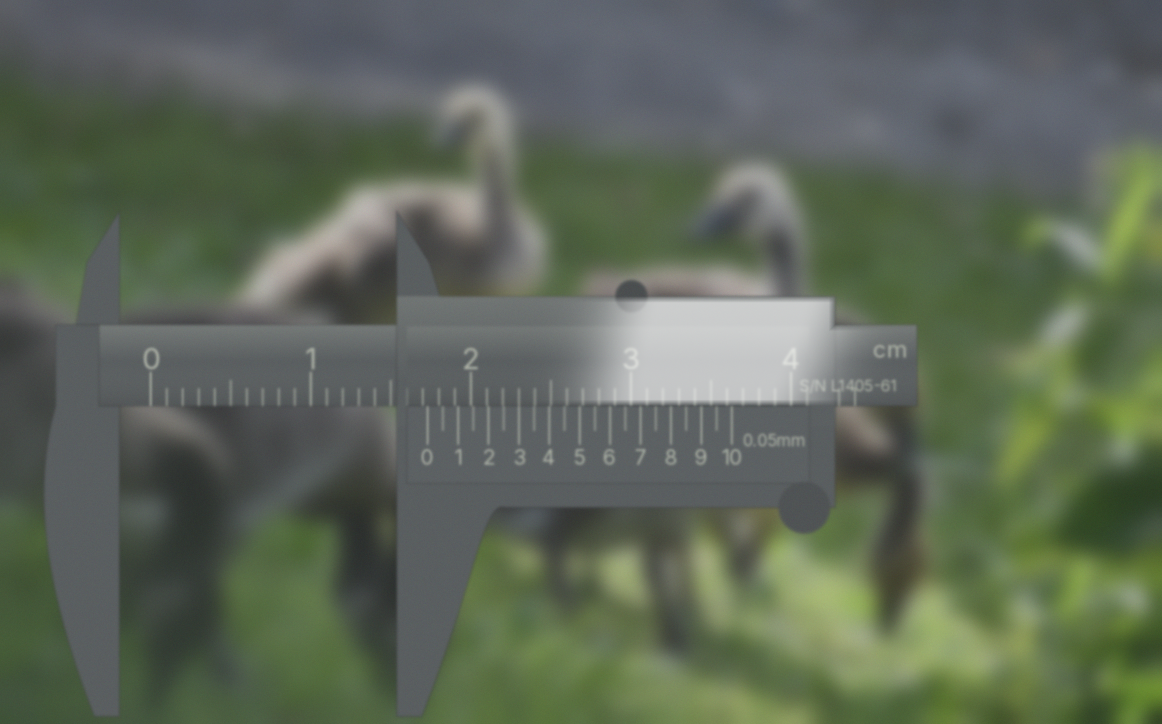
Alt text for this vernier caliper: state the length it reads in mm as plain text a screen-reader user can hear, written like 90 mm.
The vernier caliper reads 17.3 mm
